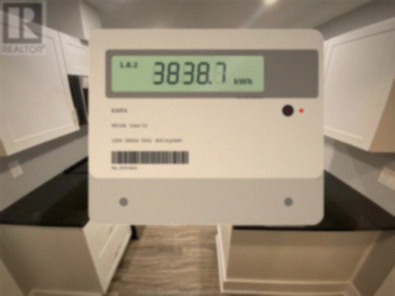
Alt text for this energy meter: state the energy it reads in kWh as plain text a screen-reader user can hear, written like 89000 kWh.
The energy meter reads 3838.7 kWh
